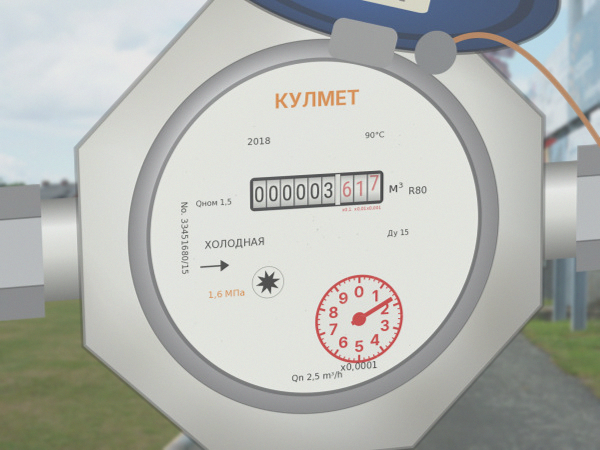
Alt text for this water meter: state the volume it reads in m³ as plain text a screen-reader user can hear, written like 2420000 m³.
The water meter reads 3.6171 m³
